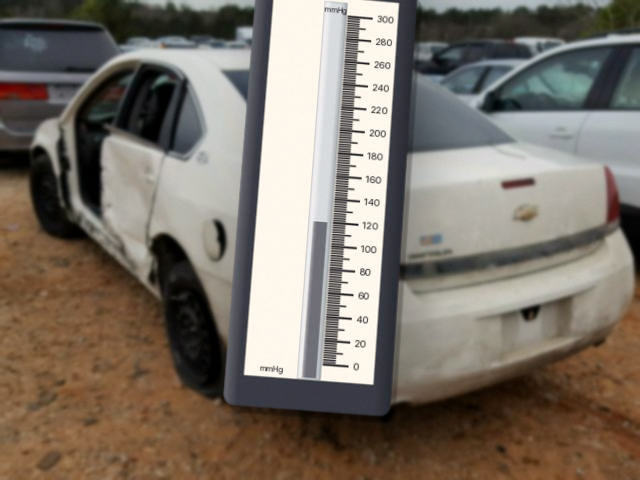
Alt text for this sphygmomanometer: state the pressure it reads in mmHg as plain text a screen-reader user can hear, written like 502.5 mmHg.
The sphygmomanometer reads 120 mmHg
